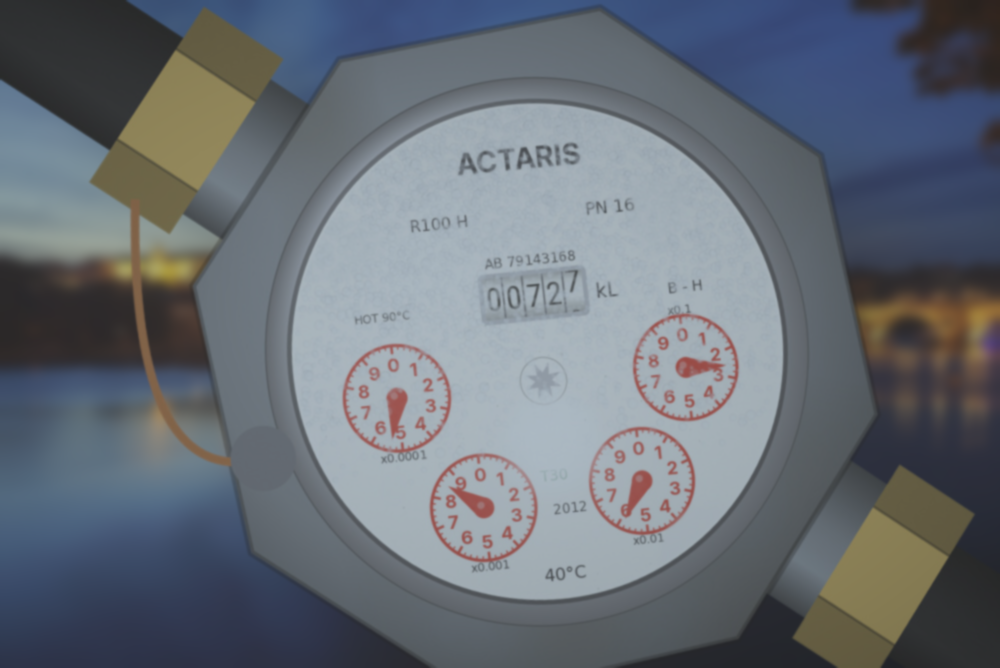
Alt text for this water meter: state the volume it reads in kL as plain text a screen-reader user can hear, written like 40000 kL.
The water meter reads 727.2585 kL
